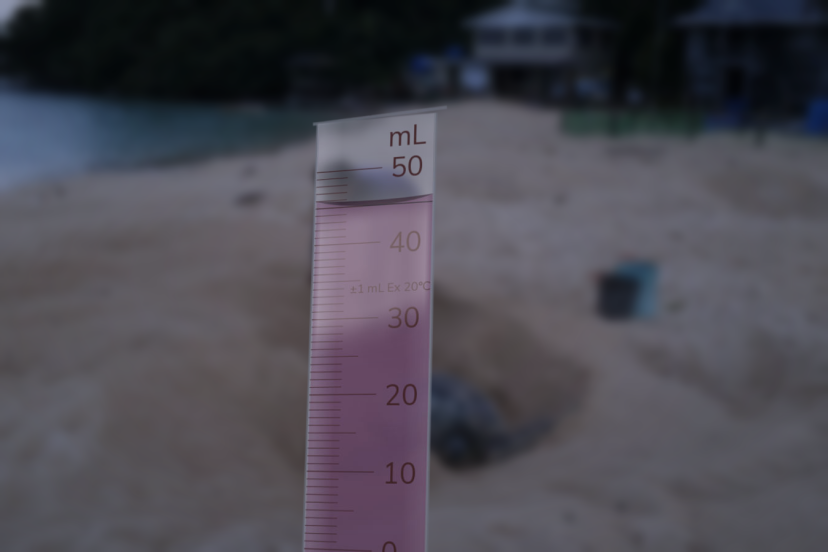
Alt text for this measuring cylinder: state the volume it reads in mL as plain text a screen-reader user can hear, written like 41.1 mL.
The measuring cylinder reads 45 mL
